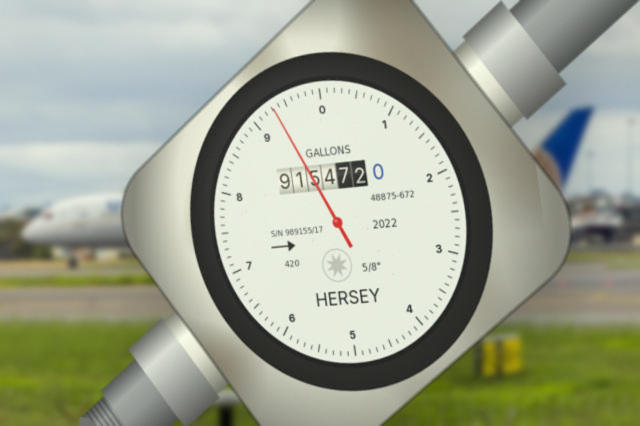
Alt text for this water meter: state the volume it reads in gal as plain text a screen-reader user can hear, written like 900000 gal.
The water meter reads 9154719.3 gal
